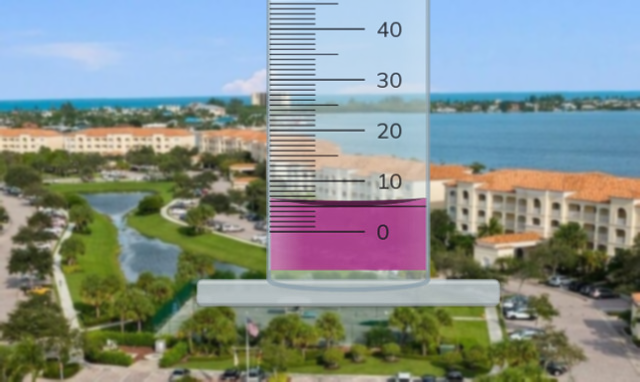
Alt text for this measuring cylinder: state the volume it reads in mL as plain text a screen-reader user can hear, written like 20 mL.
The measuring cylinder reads 5 mL
